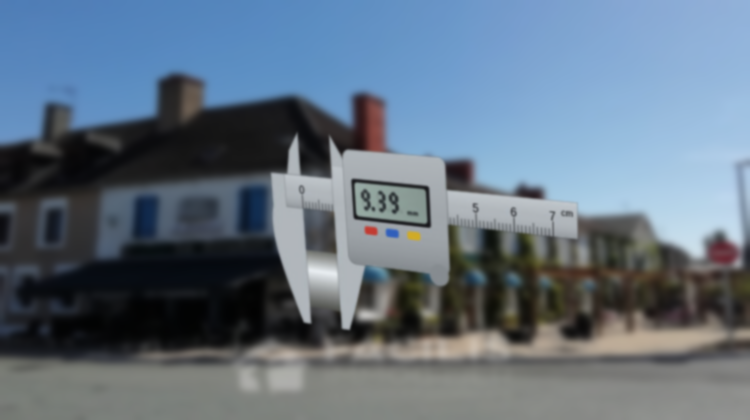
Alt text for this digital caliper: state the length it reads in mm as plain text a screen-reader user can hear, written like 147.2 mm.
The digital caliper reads 9.39 mm
